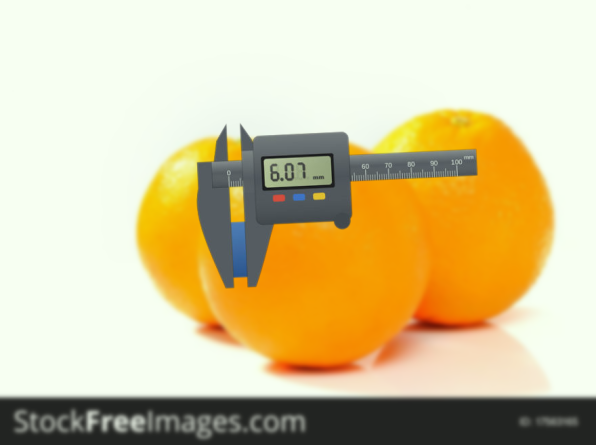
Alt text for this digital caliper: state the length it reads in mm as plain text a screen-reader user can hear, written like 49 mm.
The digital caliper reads 6.07 mm
